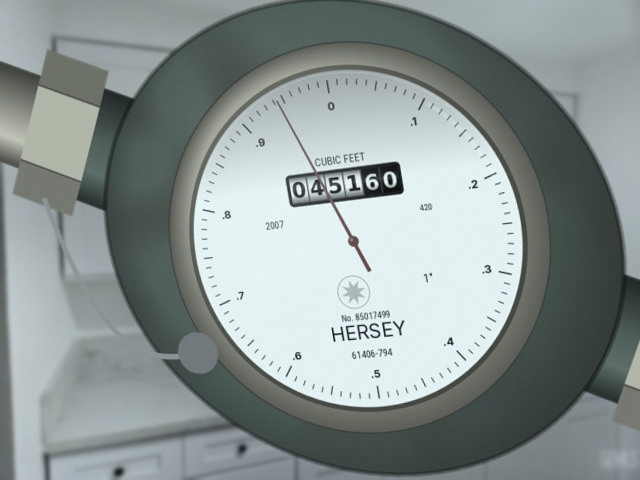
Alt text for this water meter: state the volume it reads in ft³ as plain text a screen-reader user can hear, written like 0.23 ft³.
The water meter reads 45159.94 ft³
